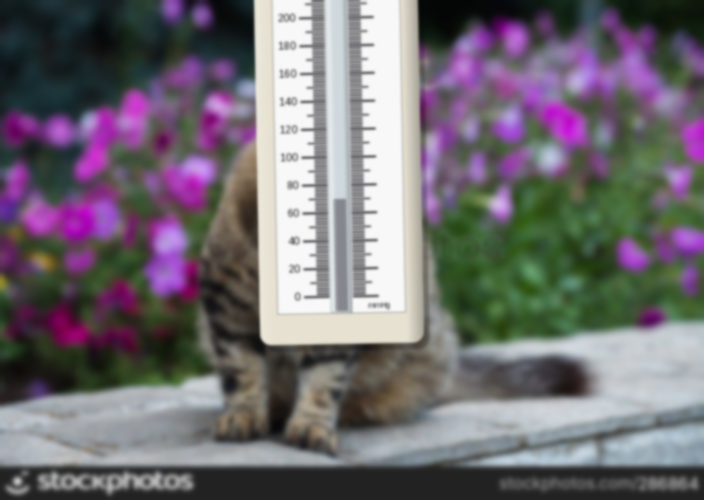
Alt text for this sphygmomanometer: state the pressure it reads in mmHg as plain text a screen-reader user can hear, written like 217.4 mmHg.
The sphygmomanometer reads 70 mmHg
